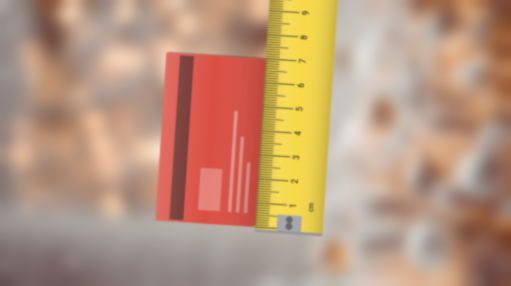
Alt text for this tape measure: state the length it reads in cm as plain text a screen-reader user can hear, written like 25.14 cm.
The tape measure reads 7 cm
